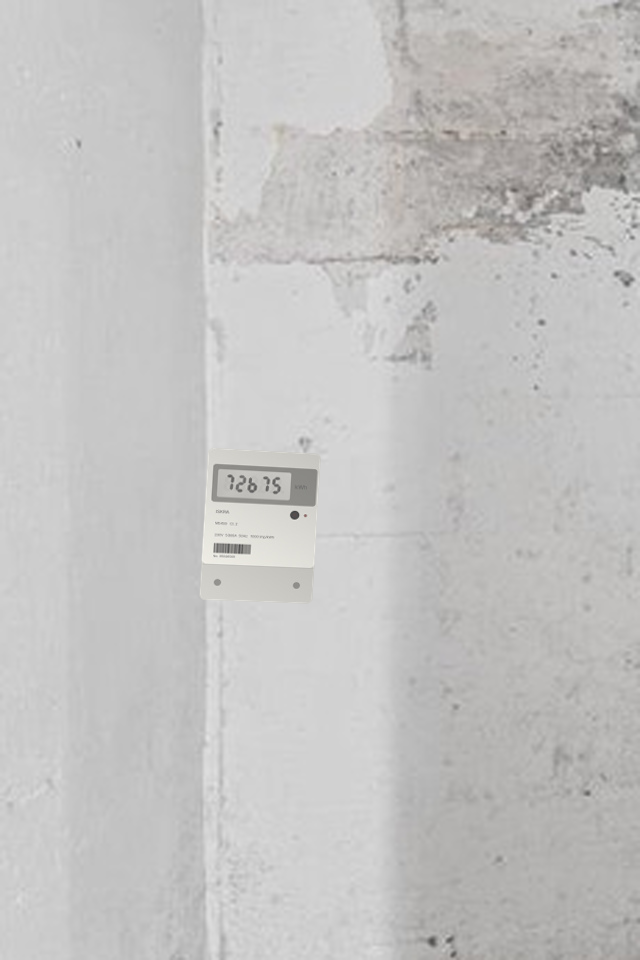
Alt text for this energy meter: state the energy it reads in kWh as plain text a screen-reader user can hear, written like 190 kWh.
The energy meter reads 72675 kWh
